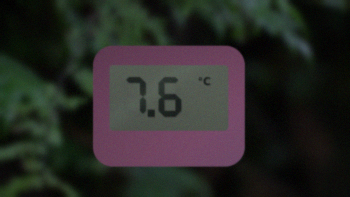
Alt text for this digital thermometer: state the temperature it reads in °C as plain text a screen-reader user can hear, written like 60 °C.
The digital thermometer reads 7.6 °C
